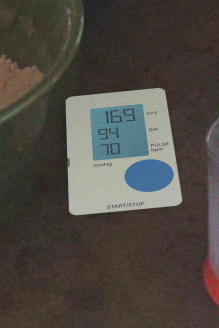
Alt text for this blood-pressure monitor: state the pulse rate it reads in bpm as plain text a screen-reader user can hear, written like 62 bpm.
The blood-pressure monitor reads 70 bpm
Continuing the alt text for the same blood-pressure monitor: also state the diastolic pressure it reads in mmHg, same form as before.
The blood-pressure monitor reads 94 mmHg
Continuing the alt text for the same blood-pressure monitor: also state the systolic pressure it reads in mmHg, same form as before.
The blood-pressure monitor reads 169 mmHg
